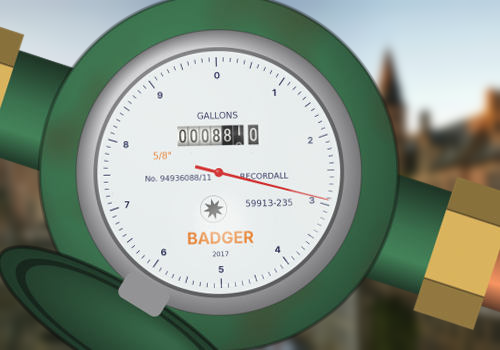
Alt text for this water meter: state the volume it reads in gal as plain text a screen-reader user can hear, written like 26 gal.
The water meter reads 8812.9 gal
